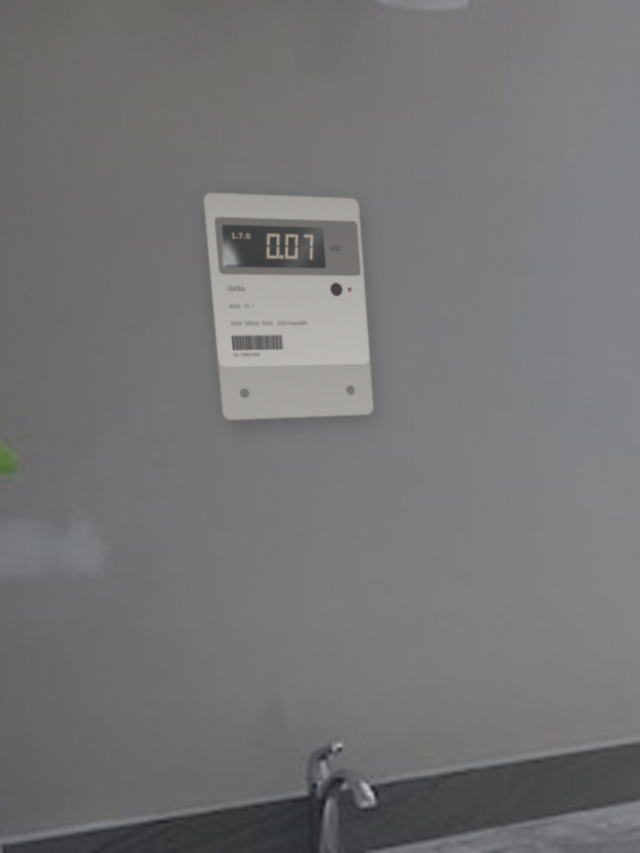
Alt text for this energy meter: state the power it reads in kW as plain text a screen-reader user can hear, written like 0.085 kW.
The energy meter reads 0.07 kW
